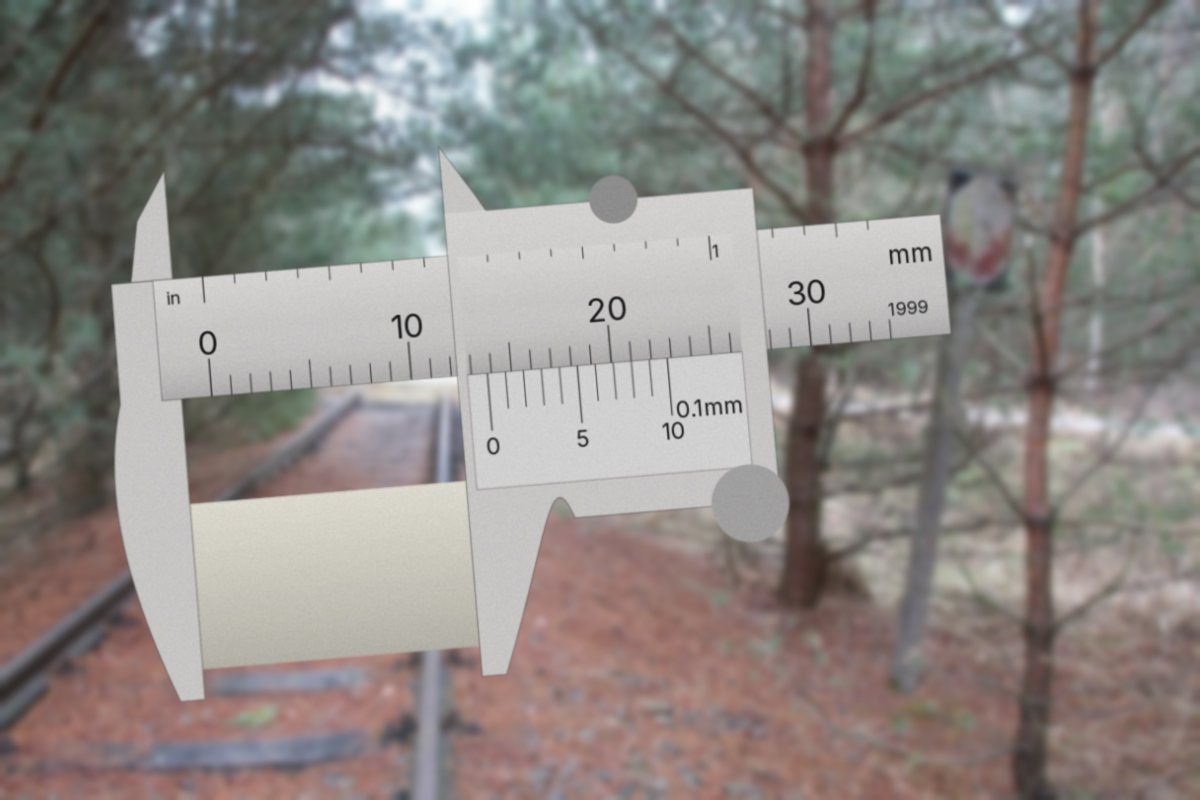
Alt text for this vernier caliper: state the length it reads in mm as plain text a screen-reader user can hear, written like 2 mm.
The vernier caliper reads 13.8 mm
